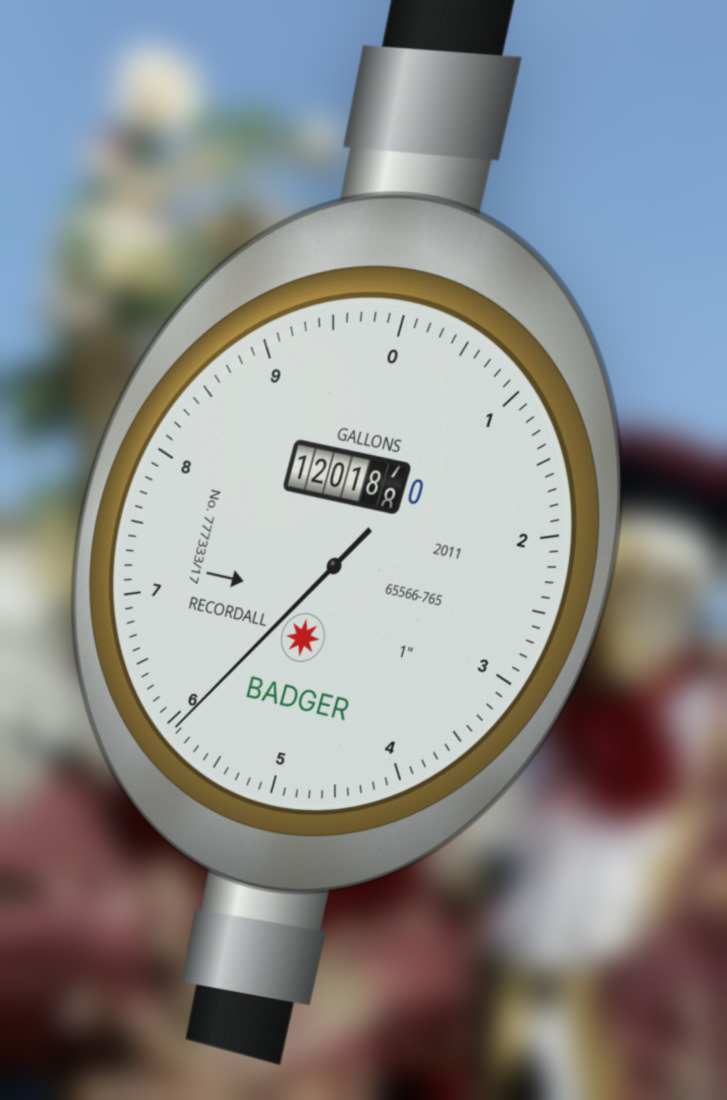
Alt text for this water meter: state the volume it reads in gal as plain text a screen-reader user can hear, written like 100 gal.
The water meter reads 1201875.9 gal
